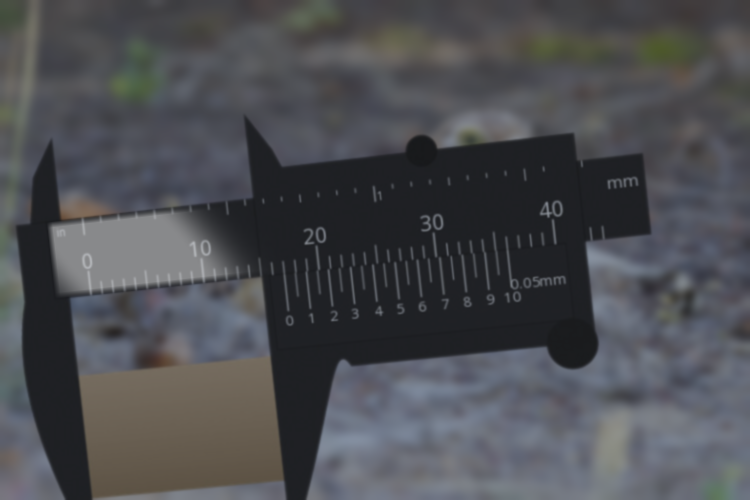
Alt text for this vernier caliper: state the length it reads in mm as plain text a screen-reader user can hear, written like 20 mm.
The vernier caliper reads 17.0 mm
